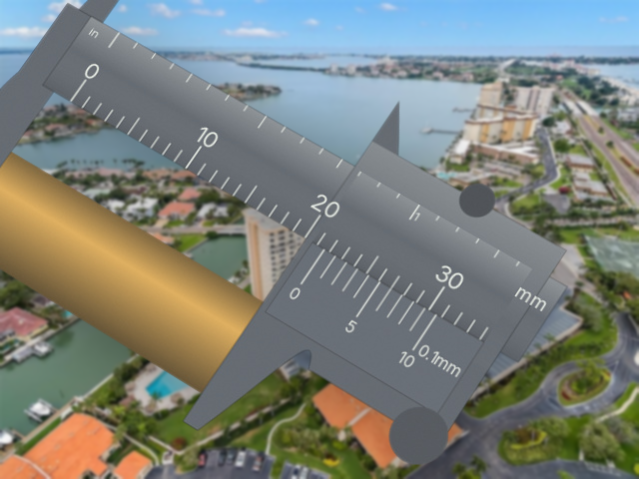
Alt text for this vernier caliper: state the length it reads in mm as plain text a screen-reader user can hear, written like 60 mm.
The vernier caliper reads 21.6 mm
